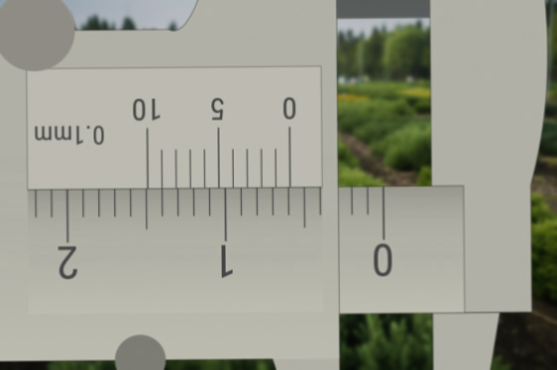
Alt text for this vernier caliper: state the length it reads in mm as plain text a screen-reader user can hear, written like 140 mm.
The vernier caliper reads 5.9 mm
